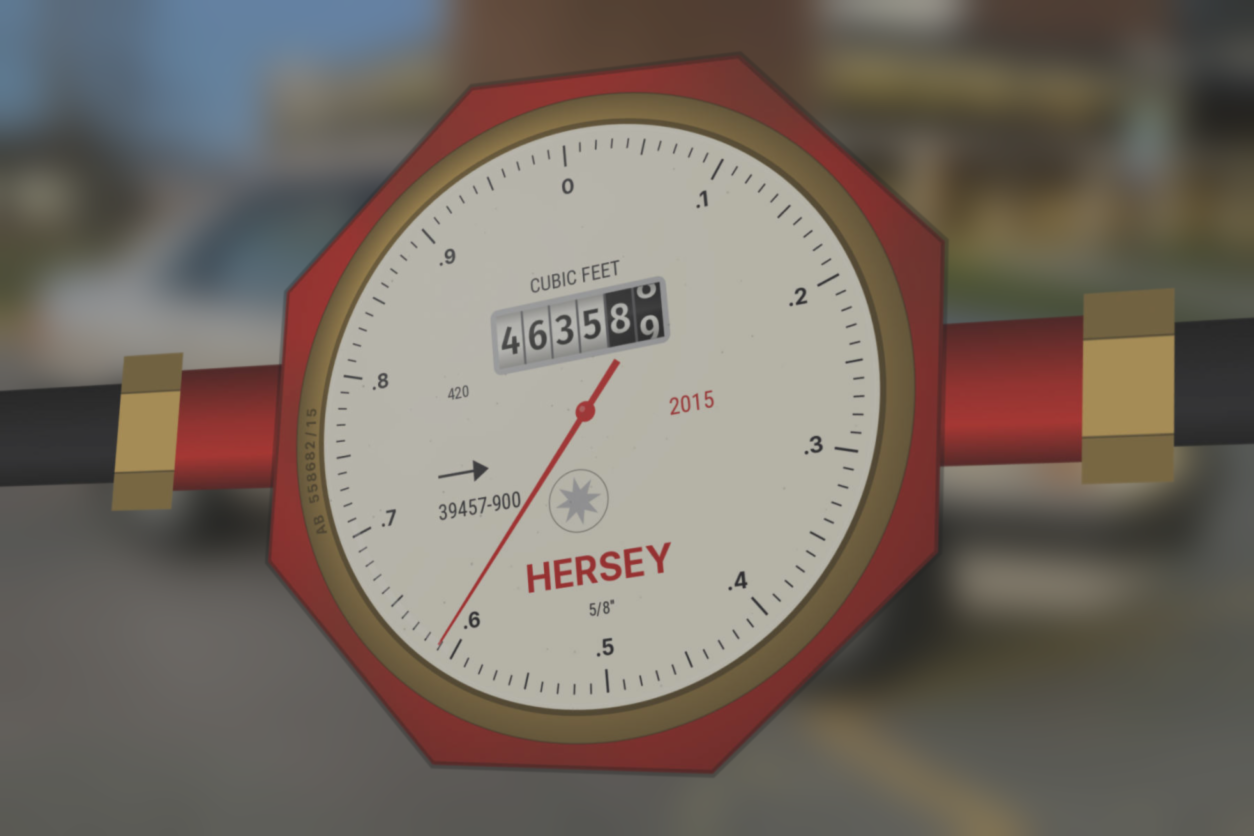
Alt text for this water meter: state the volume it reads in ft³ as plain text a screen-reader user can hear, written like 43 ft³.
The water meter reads 463588.61 ft³
